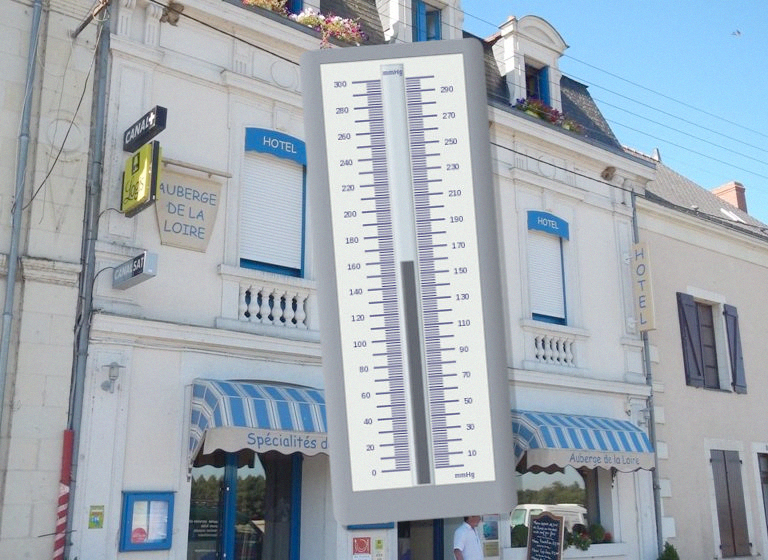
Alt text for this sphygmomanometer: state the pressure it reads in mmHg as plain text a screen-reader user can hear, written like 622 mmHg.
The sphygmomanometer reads 160 mmHg
